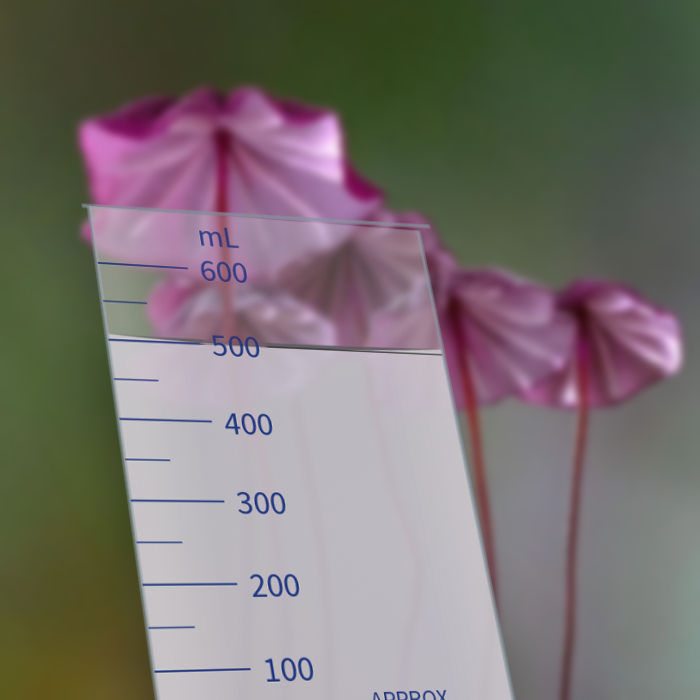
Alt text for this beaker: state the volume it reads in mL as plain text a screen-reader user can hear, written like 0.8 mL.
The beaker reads 500 mL
